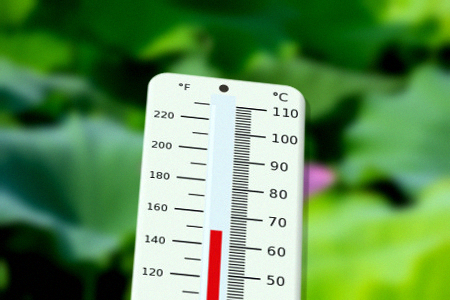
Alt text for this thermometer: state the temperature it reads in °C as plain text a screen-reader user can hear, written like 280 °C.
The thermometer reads 65 °C
